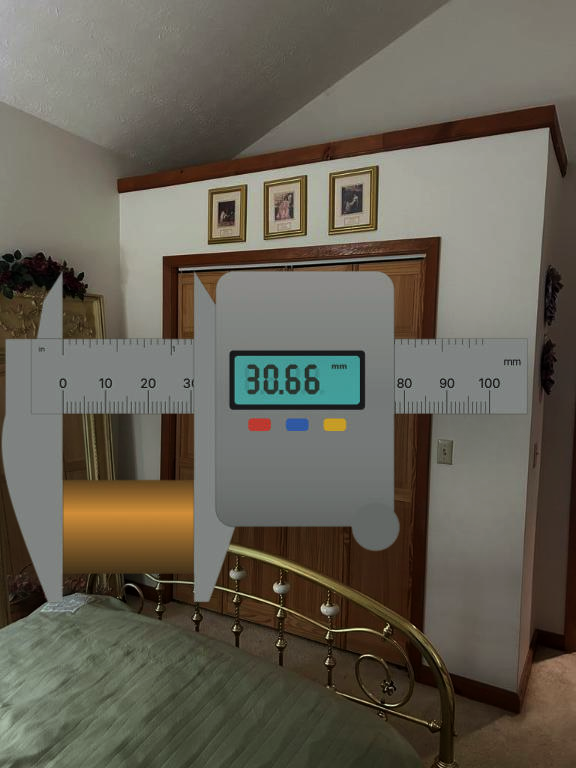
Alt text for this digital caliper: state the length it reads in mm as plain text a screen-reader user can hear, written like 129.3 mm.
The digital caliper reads 30.66 mm
